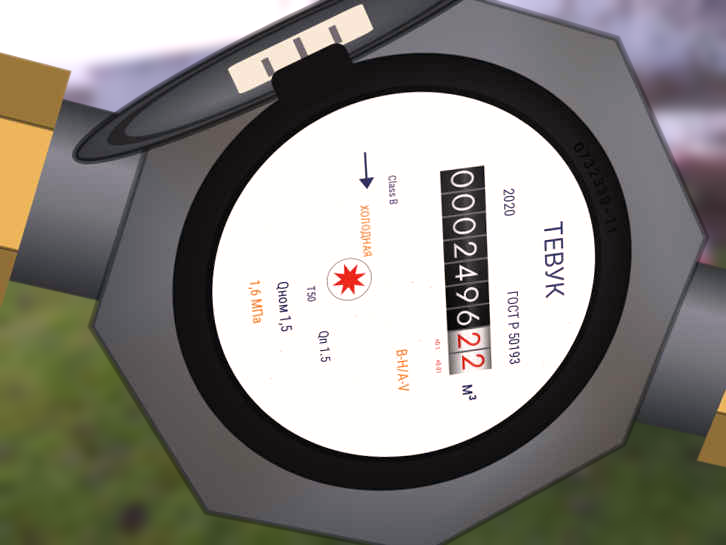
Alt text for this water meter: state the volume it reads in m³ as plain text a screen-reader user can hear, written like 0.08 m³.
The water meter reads 2496.22 m³
